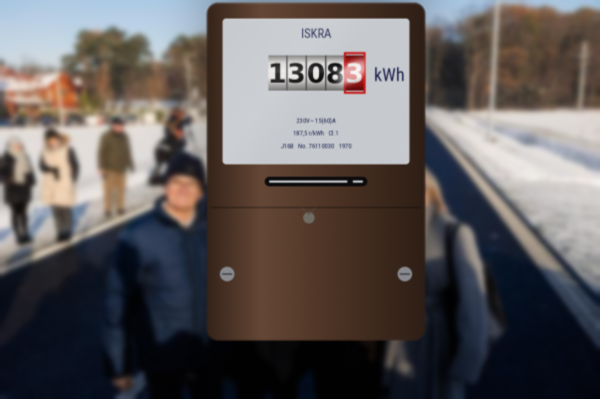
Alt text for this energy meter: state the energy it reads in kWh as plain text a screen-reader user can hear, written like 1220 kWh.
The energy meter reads 1308.3 kWh
